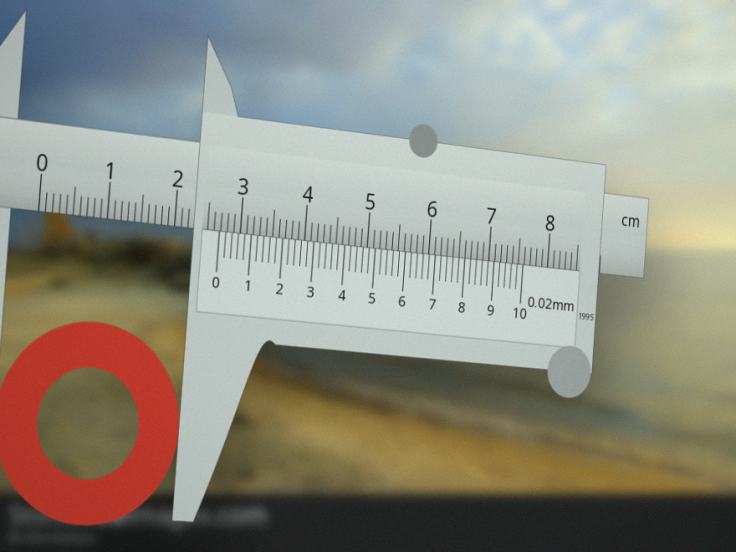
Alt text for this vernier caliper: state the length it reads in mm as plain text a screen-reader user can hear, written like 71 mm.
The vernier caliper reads 26.8 mm
